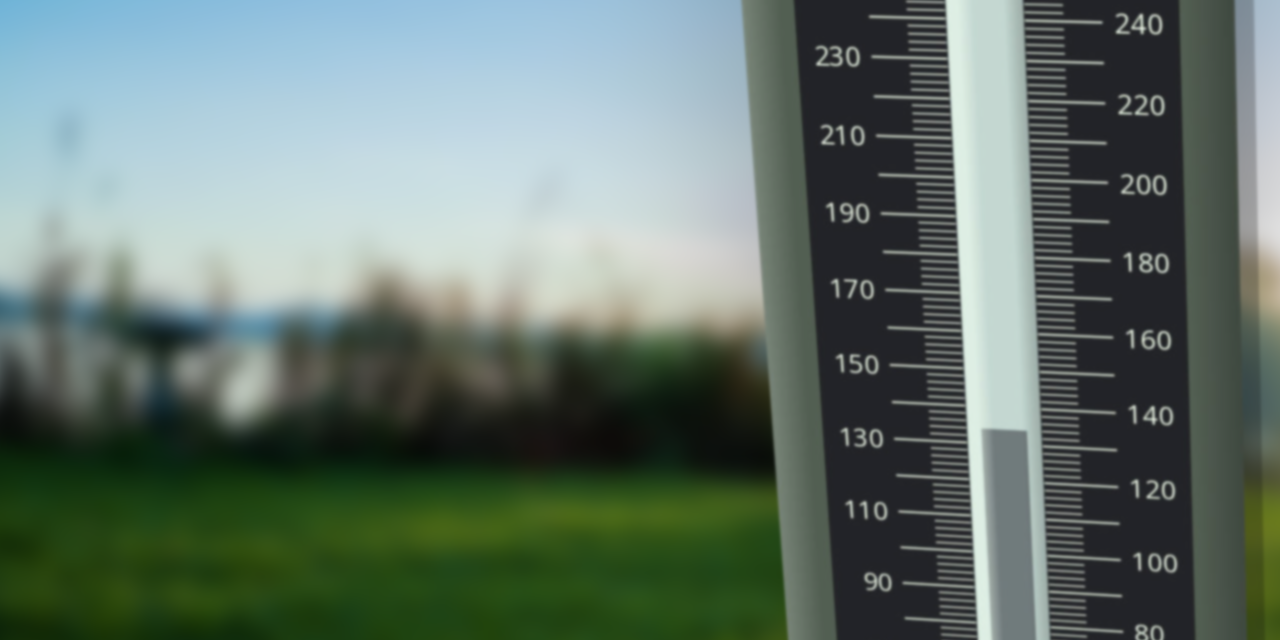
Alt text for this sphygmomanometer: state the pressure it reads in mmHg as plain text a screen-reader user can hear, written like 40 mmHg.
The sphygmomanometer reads 134 mmHg
